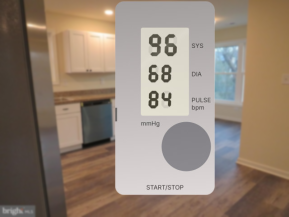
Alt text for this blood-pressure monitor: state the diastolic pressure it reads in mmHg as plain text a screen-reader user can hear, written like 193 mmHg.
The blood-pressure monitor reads 68 mmHg
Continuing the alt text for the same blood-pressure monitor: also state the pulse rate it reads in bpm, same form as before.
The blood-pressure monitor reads 84 bpm
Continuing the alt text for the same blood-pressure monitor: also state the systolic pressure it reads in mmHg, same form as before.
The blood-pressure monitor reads 96 mmHg
